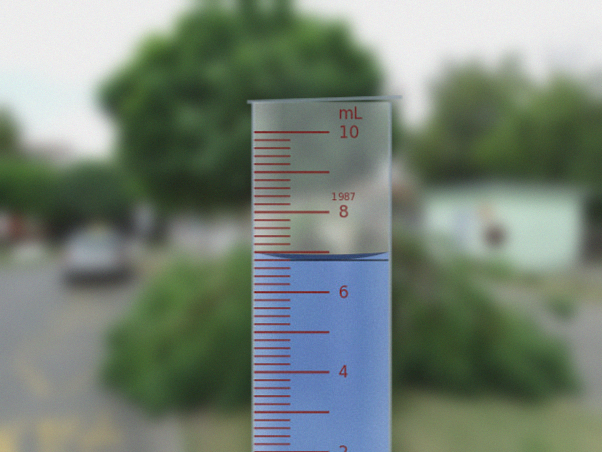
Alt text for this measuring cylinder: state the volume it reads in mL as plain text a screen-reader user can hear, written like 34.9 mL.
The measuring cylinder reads 6.8 mL
